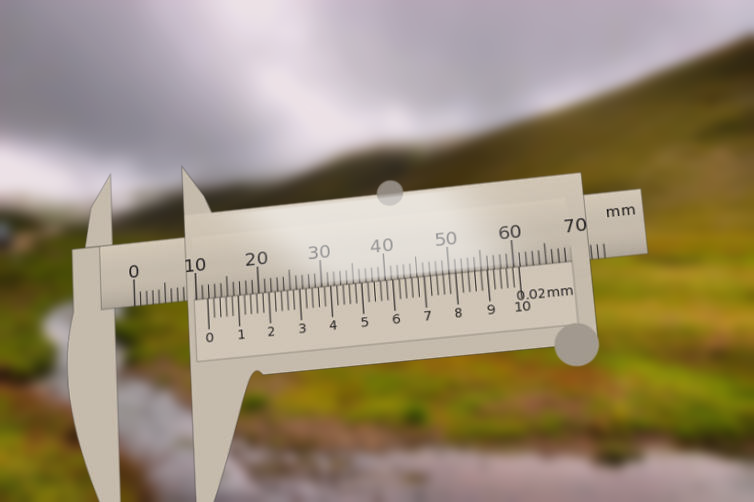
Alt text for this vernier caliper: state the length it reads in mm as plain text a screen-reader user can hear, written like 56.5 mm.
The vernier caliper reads 11.8 mm
